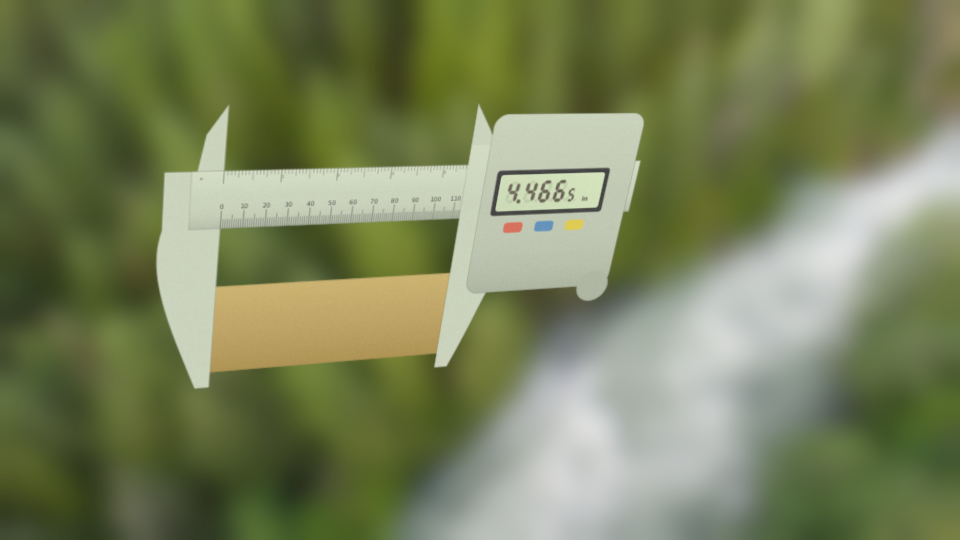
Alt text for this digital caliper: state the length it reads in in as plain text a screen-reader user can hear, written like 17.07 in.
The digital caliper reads 4.4665 in
